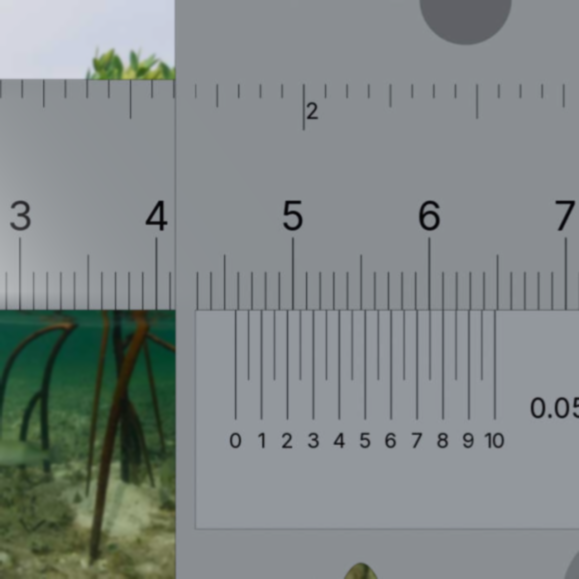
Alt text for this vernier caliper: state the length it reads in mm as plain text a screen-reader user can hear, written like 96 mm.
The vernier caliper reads 45.8 mm
